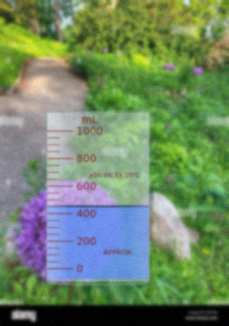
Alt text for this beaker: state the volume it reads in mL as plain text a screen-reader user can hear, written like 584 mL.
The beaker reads 450 mL
